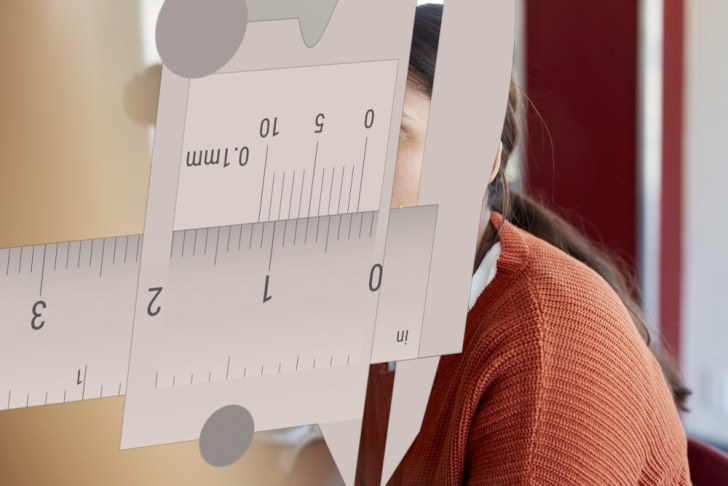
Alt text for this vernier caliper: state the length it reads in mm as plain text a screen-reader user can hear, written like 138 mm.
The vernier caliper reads 2.5 mm
